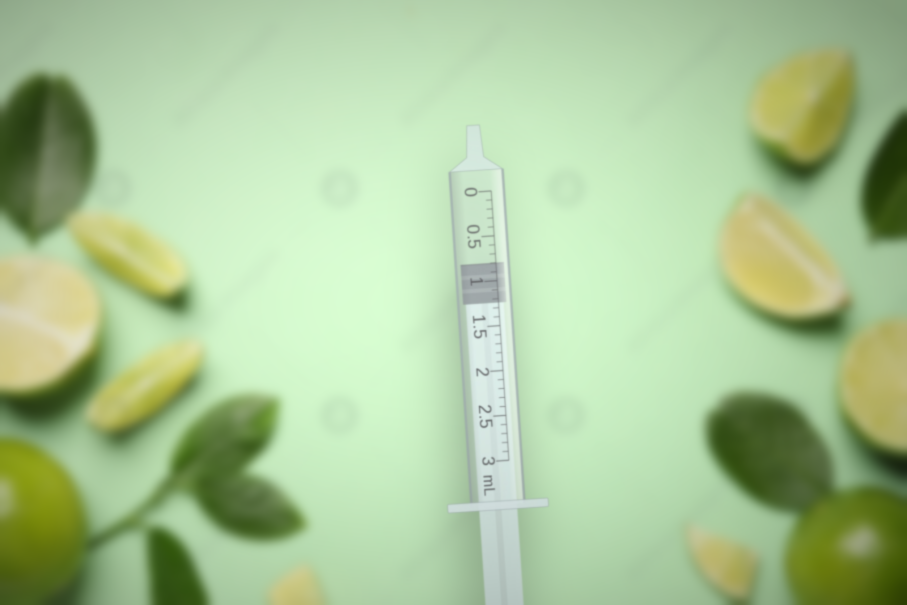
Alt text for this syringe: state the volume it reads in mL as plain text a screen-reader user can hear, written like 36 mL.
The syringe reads 0.8 mL
